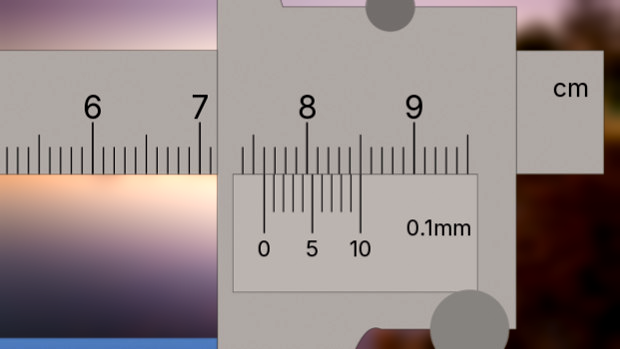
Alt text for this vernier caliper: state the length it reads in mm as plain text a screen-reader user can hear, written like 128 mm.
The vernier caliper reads 76.0 mm
